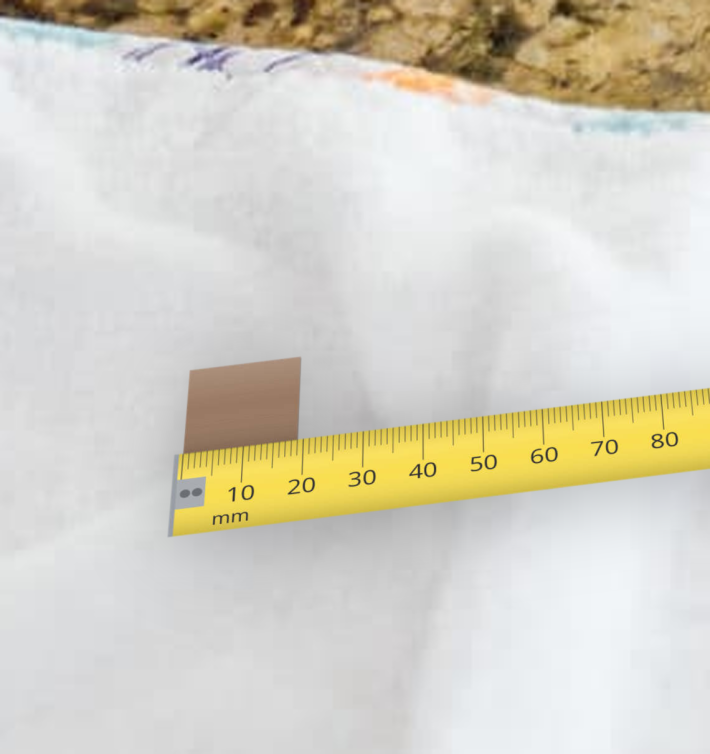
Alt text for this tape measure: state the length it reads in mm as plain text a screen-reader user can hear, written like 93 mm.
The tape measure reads 19 mm
